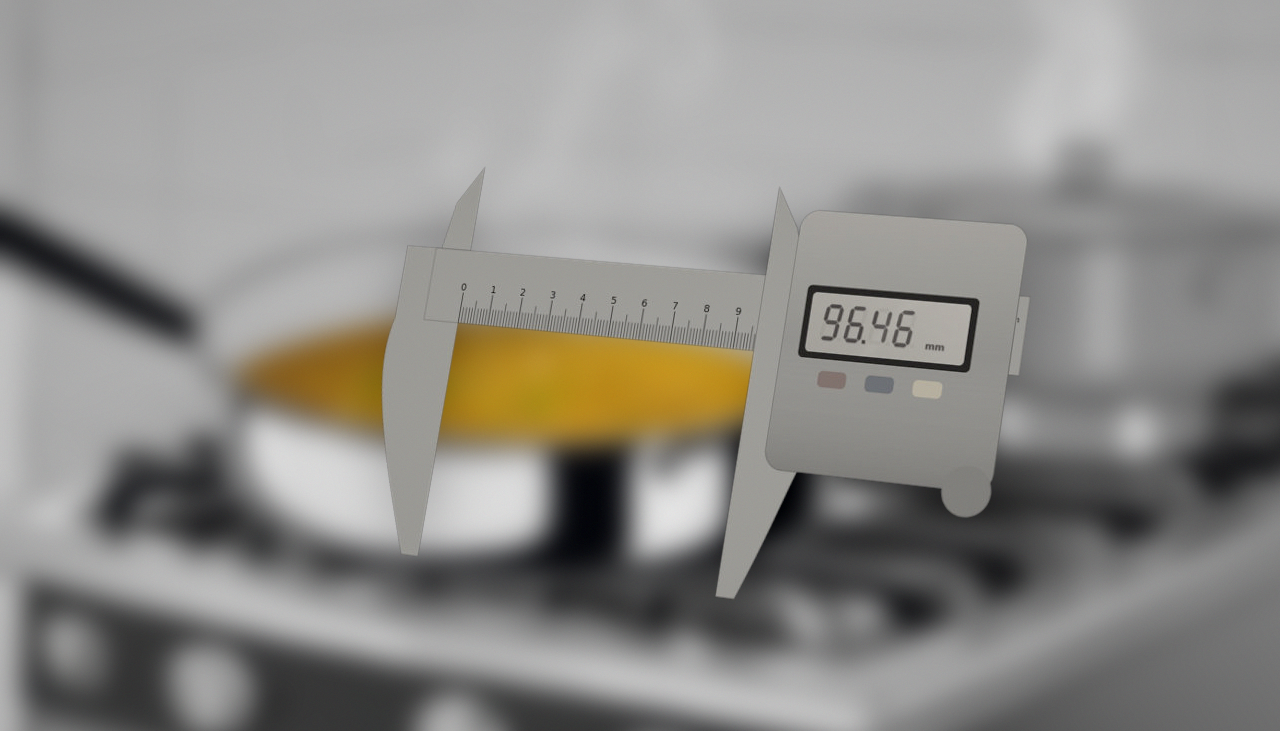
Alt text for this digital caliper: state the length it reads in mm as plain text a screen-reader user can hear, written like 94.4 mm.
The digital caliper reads 96.46 mm
